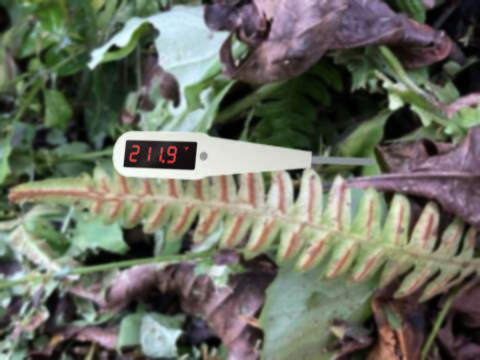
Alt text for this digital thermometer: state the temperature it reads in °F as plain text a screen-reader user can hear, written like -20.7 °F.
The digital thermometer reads 211.9 °F
